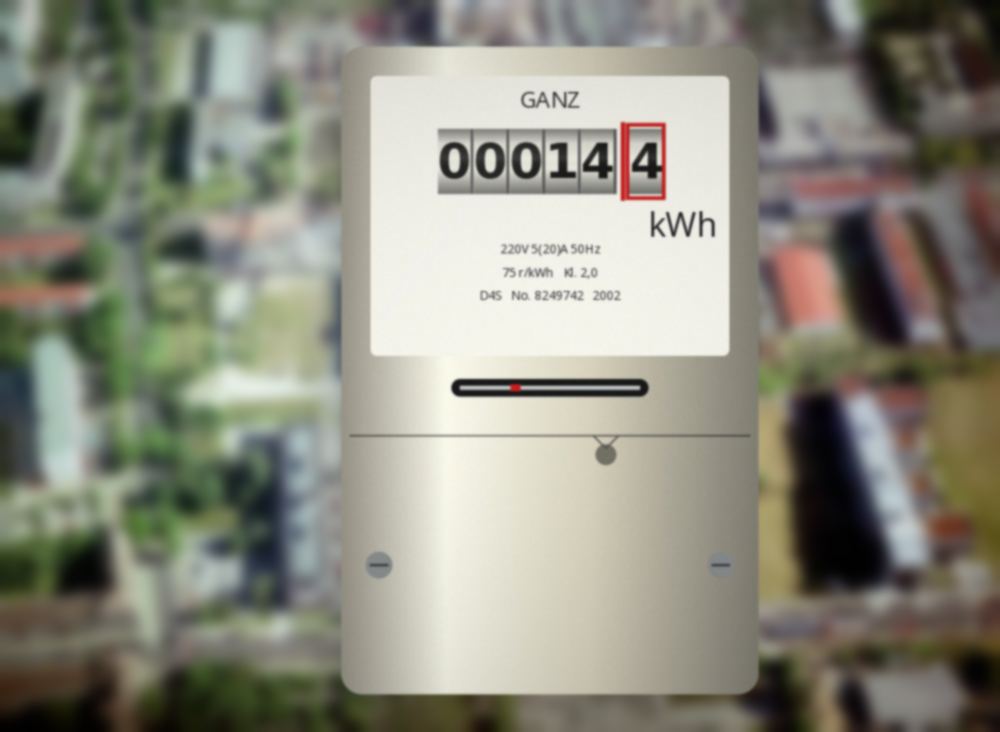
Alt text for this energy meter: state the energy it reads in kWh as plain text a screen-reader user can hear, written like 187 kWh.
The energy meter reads 14.4 kWh
